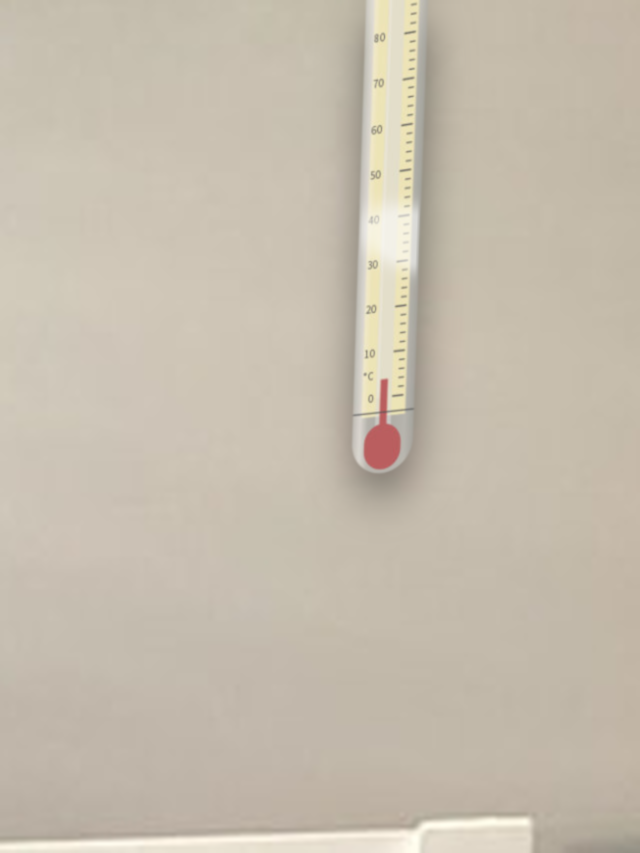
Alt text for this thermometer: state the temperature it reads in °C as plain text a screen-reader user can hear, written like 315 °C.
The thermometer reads 4 °C
